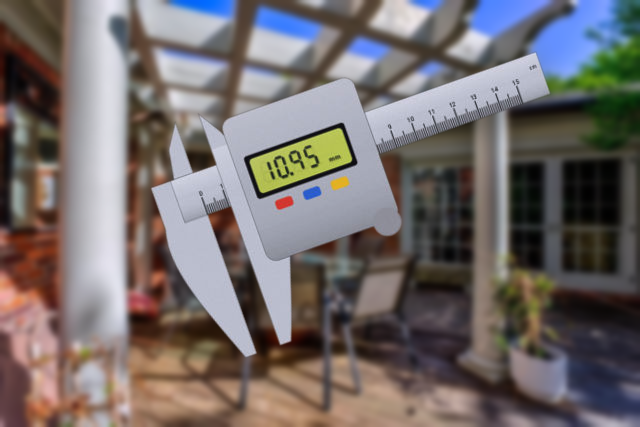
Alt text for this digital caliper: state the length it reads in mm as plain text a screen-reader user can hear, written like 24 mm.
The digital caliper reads 10.95 mm
